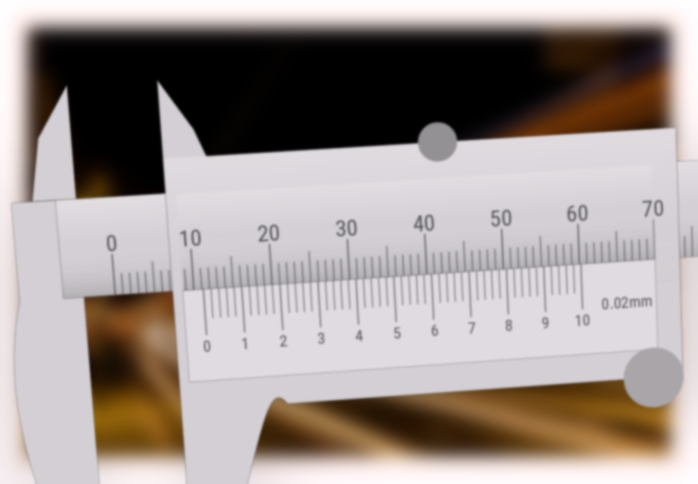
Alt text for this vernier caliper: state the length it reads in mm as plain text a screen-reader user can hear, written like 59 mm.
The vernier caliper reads 11.2 mm
